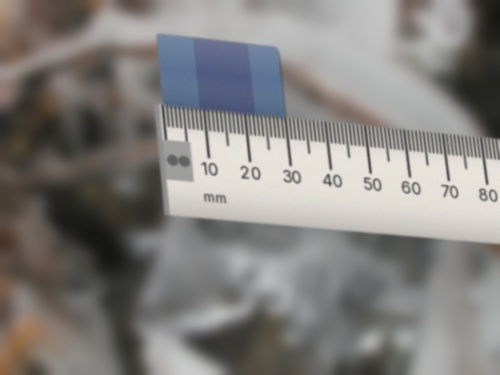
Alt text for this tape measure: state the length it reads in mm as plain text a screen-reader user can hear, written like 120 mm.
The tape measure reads 30 mm
